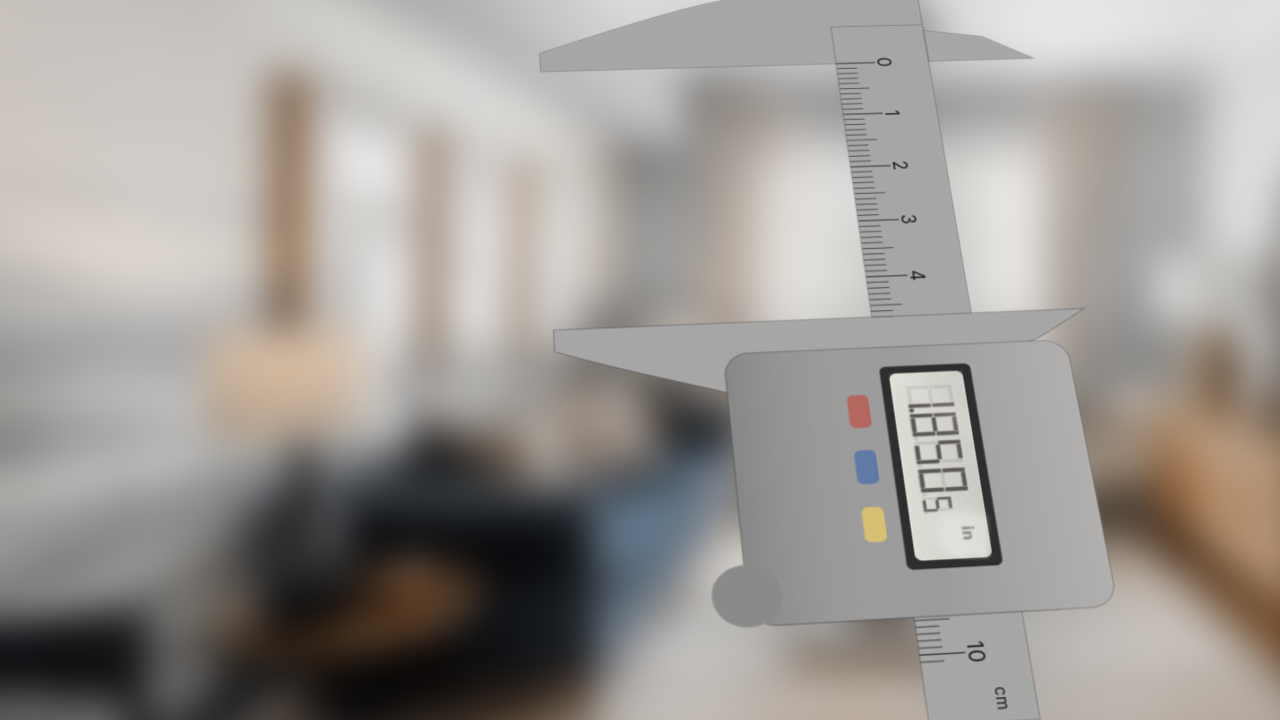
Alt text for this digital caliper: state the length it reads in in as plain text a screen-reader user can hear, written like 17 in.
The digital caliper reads 1.8505 in
